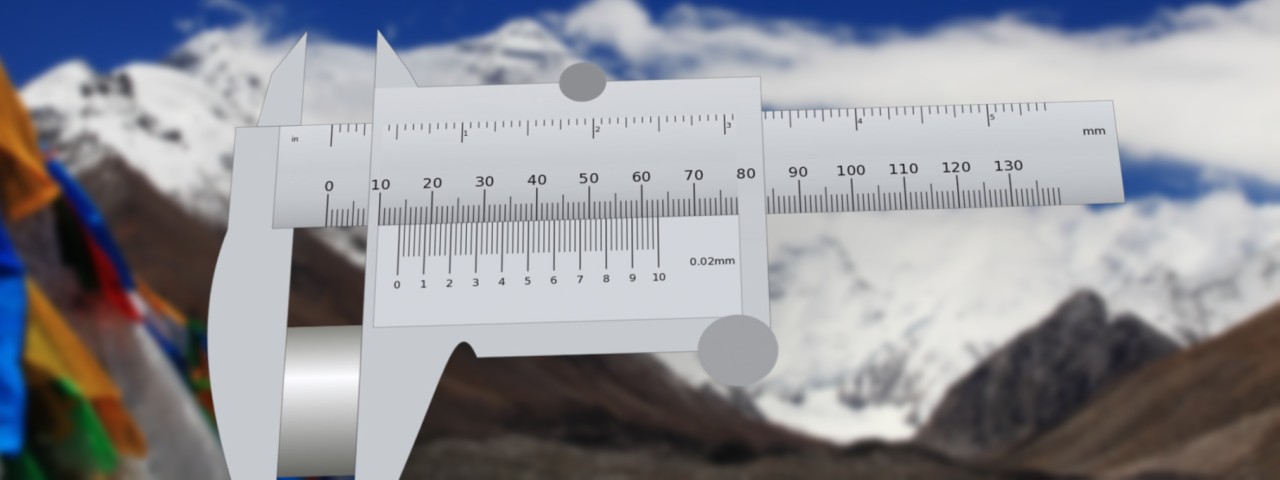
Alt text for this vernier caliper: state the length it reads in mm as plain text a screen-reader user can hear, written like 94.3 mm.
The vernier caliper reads 14.0 mm
